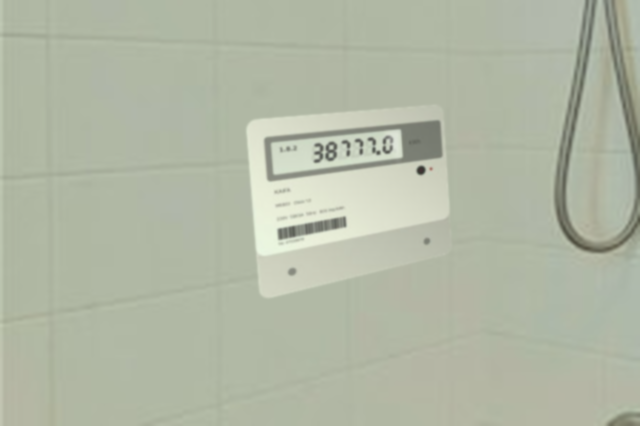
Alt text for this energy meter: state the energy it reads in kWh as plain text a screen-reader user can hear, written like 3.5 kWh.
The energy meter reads 38777.0 kWh
